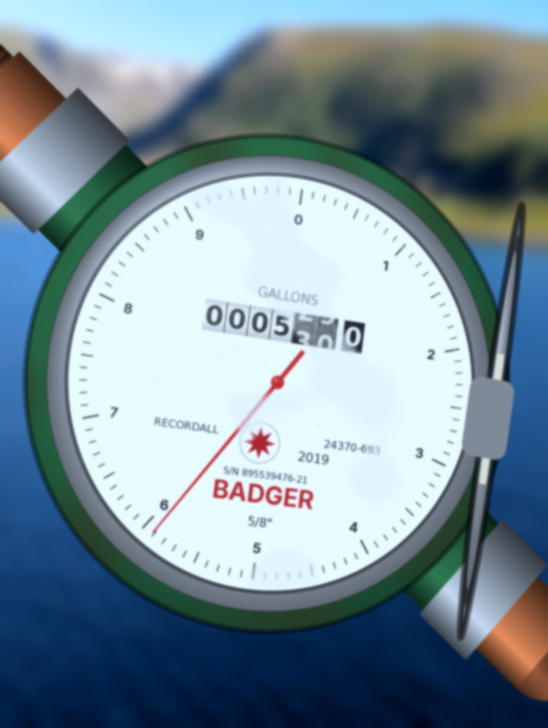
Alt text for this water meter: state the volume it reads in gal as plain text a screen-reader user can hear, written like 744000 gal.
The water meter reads 5295.9 gal
